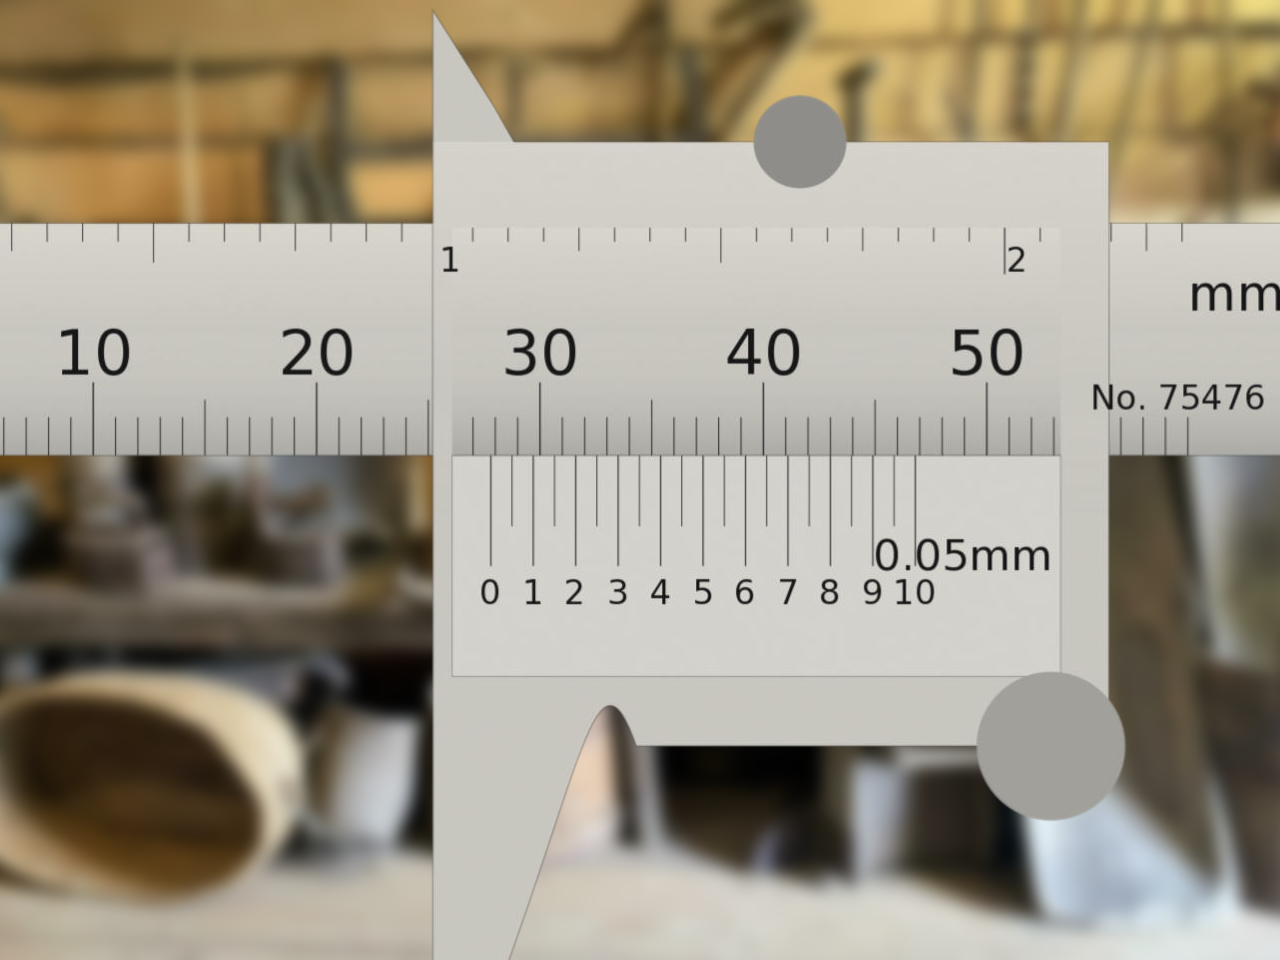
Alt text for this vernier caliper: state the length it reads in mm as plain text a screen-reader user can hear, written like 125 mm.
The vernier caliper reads 27.8 mm
